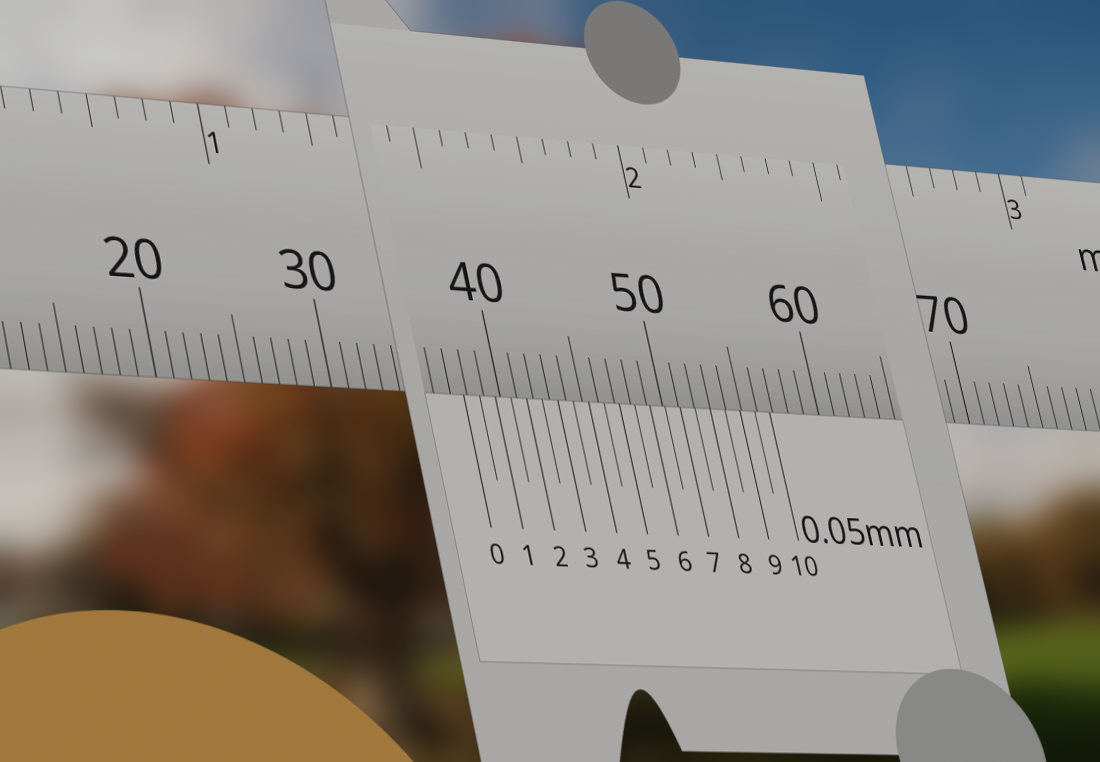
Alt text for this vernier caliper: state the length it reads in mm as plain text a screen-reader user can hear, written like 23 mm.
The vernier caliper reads 37.8 mm
